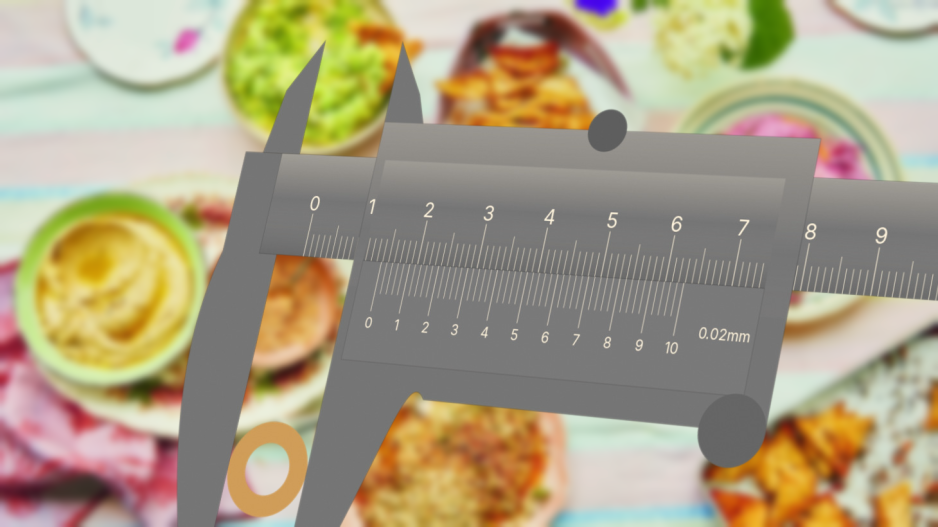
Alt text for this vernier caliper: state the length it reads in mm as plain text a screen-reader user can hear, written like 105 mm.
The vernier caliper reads 13.8 mm
